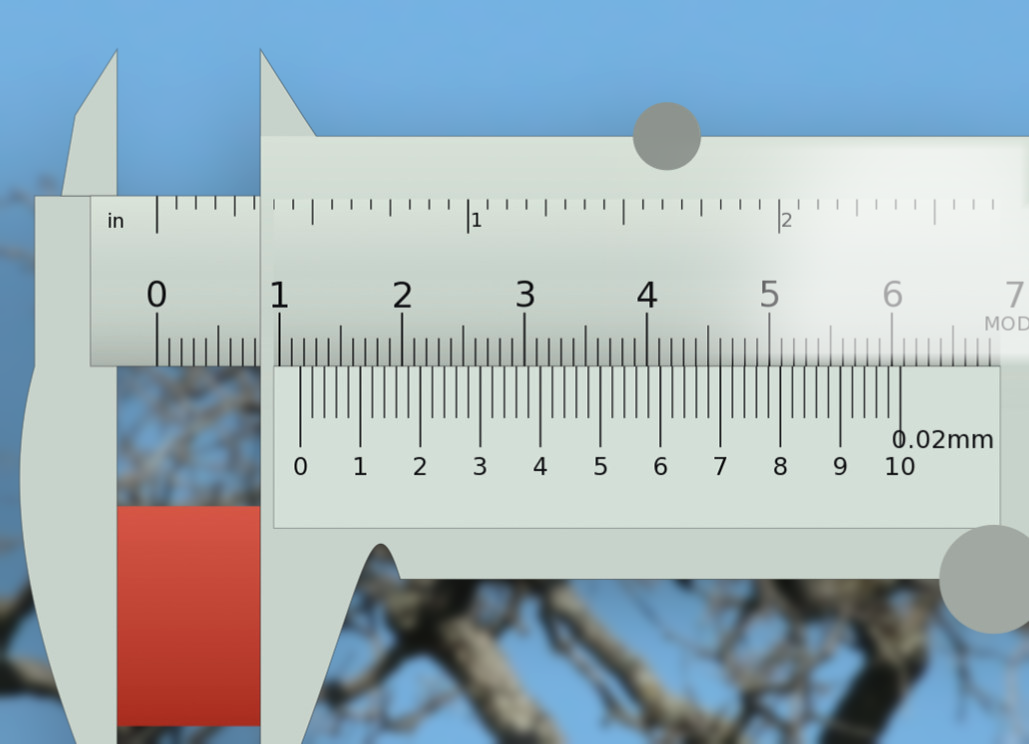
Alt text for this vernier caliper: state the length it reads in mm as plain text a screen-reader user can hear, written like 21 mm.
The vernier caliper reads 11.7 mm
